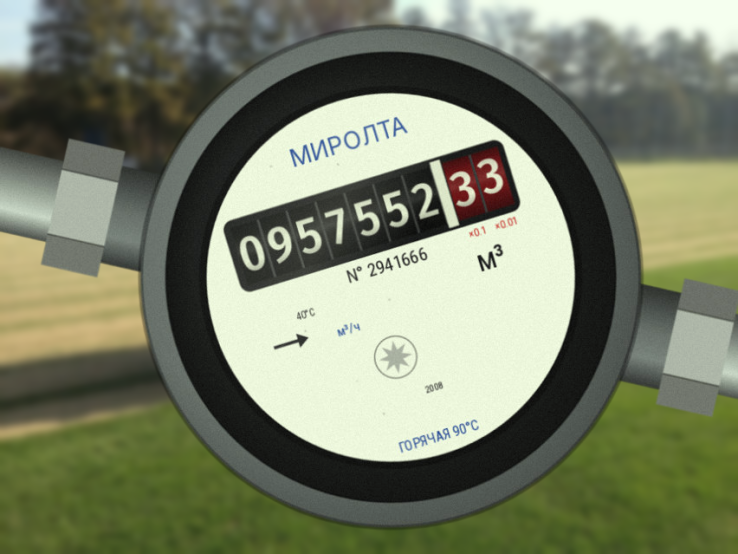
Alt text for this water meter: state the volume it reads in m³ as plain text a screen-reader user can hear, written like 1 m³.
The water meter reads 957552.33 m³
